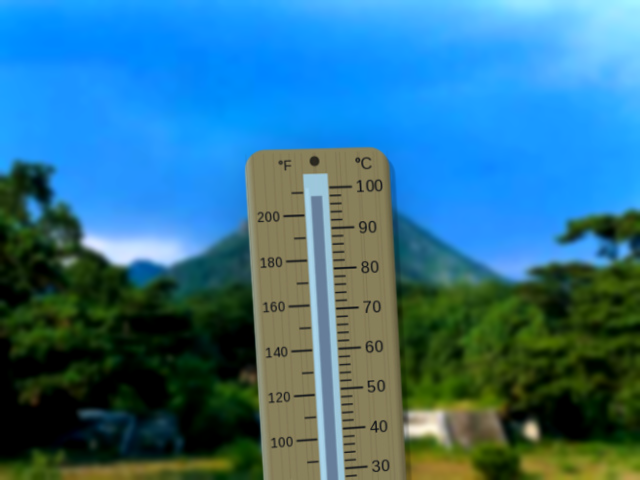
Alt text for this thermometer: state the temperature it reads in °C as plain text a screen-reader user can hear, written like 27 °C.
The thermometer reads 98 °C
